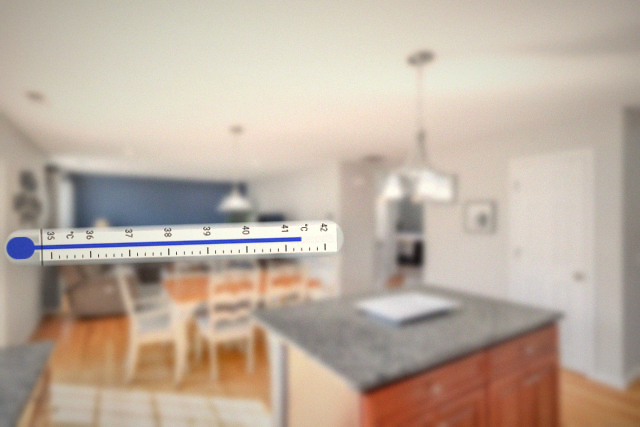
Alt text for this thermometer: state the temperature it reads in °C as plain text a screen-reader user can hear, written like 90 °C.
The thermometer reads 41.4 °C
